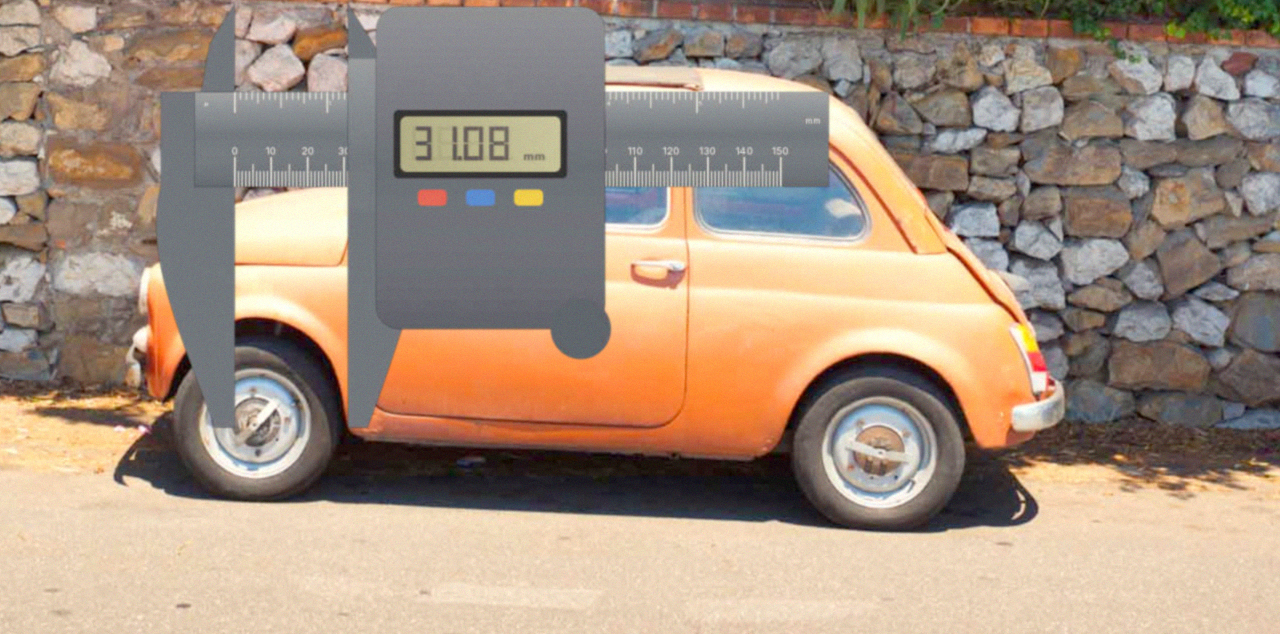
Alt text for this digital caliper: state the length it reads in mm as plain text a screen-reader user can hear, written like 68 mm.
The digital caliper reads 31.08 mm
